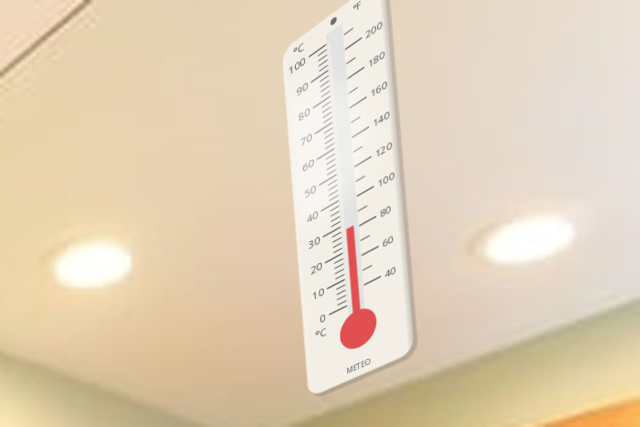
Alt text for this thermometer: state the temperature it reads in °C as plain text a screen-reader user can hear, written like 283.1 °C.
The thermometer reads 28 °C
